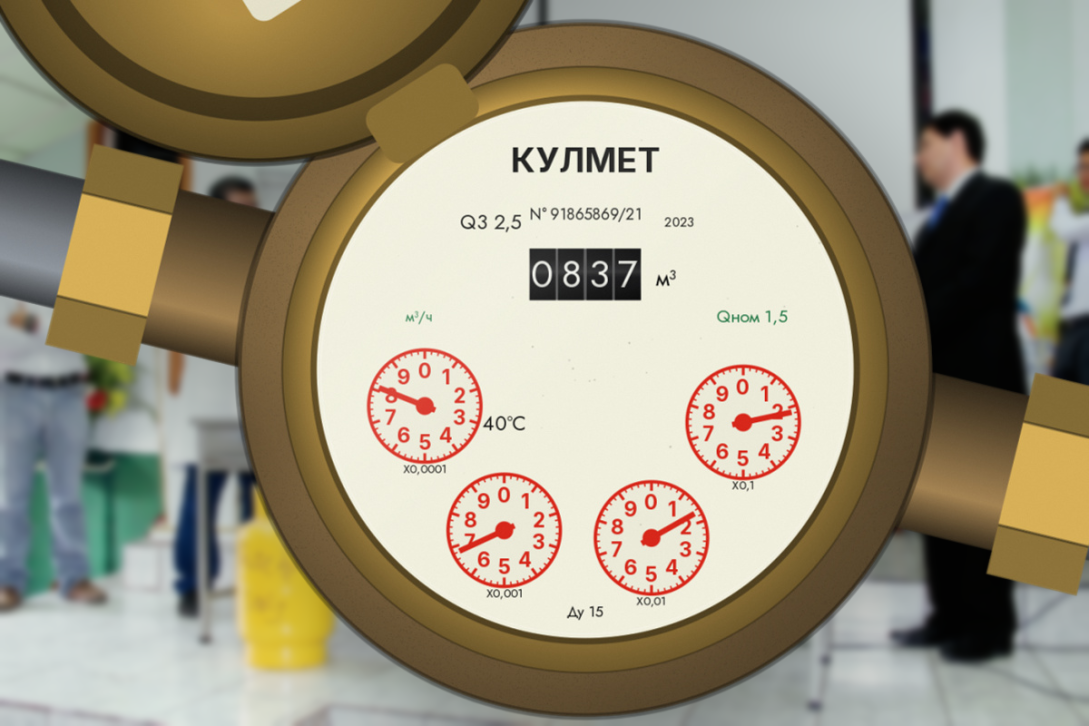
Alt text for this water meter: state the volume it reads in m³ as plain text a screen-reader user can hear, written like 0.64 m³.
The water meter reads 837.2168 m³
